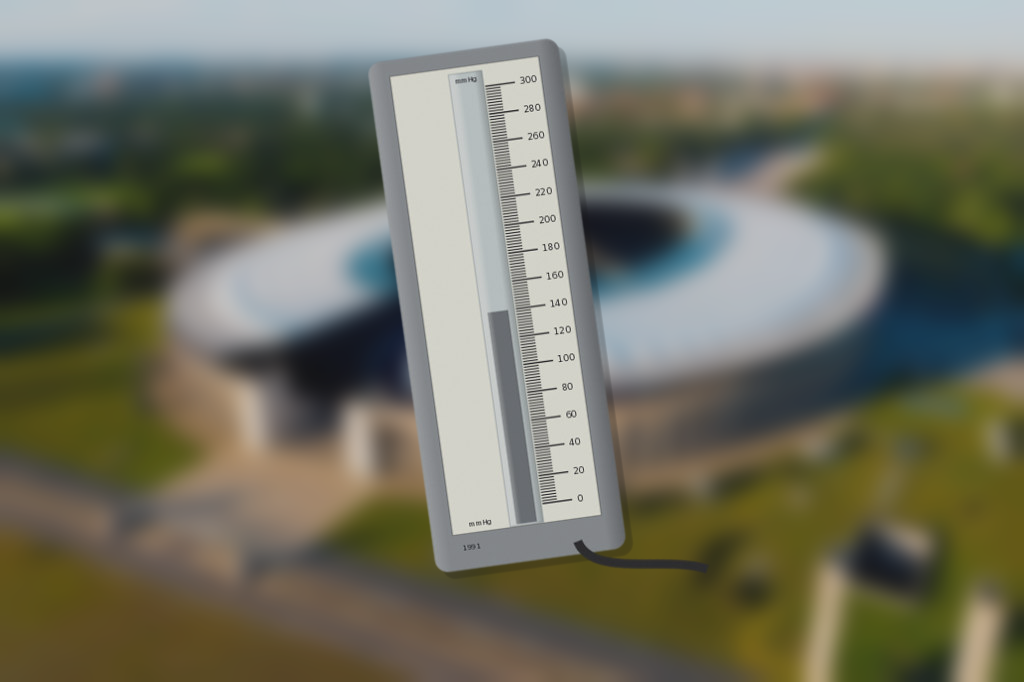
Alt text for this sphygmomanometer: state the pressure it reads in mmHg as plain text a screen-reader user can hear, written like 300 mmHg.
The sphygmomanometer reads 140 mmHg
